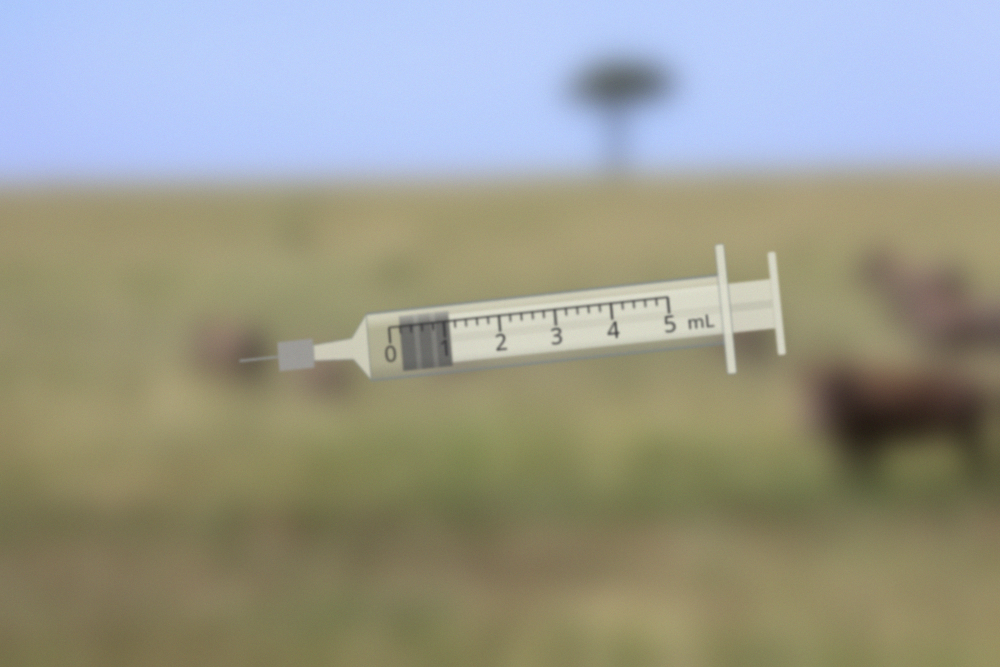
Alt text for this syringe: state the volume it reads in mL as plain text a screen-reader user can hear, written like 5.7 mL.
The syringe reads 0.2 mL
